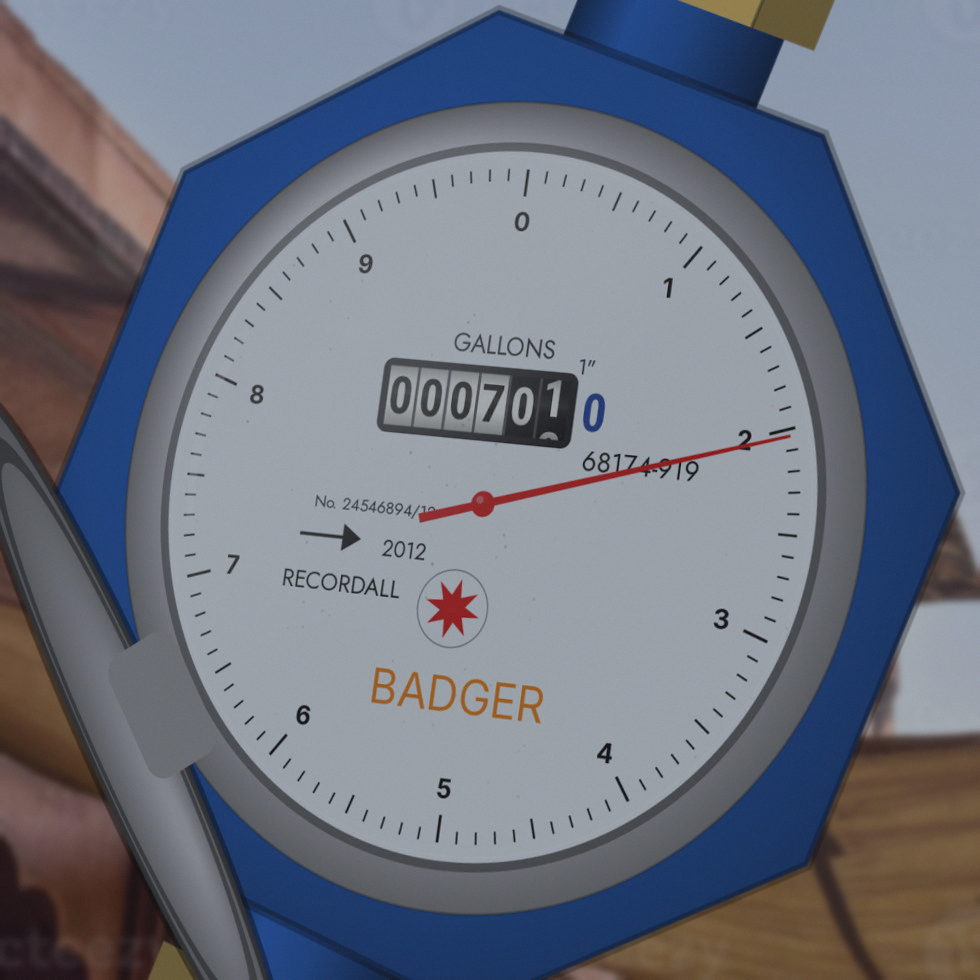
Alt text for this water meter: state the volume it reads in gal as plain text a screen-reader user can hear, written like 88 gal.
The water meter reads 7012.0 gal
